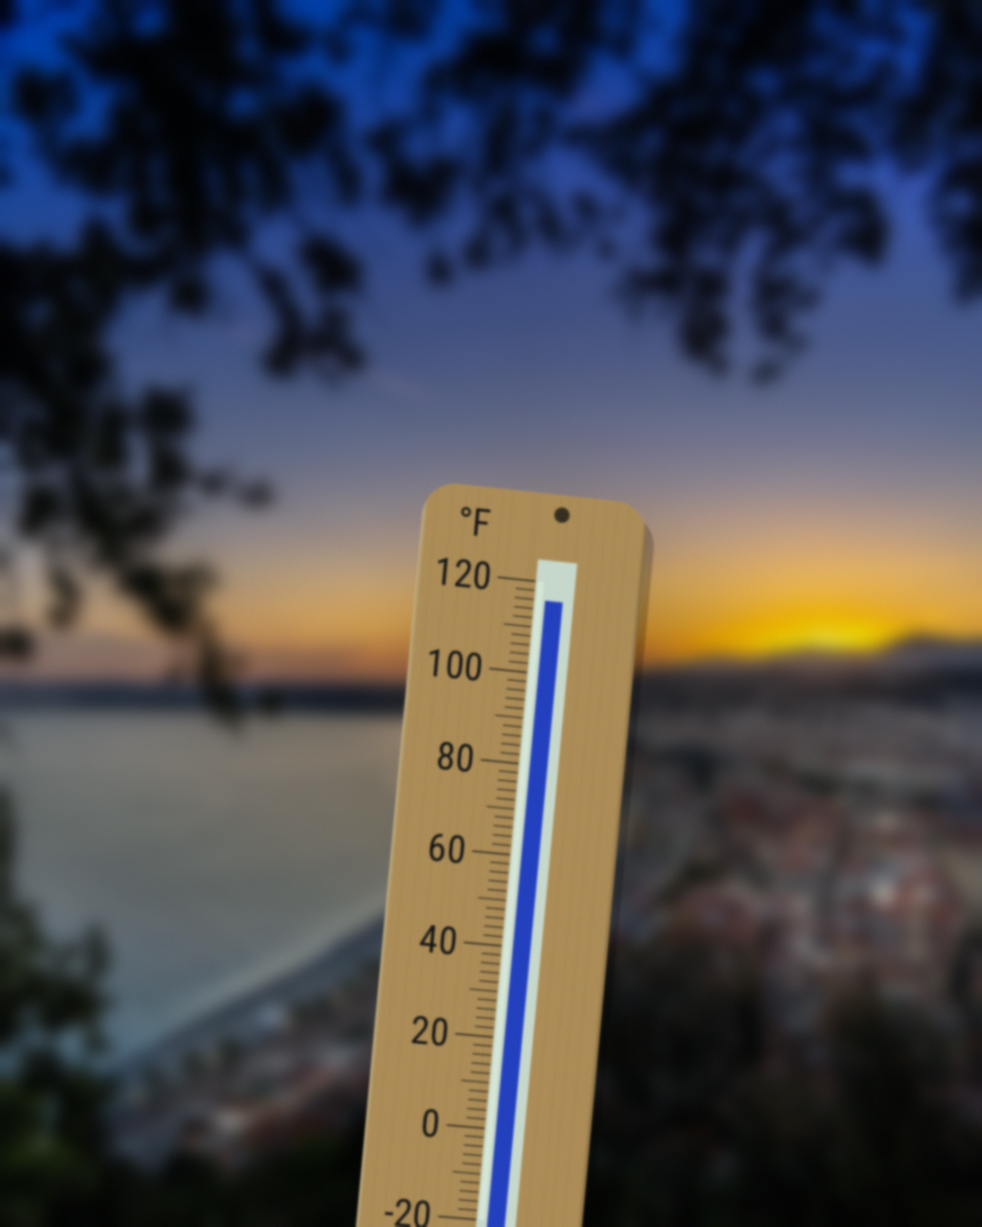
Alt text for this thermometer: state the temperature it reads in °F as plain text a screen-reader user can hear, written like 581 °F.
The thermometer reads 116 °F
